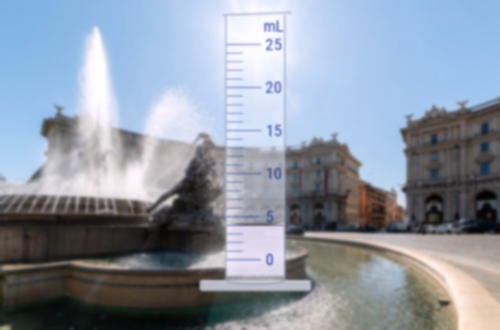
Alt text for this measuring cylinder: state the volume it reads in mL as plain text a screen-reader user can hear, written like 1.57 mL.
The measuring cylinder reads 4 mL
